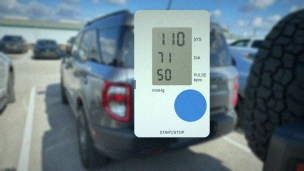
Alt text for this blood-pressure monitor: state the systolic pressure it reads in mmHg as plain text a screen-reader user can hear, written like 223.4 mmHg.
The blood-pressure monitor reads 110 mmHg
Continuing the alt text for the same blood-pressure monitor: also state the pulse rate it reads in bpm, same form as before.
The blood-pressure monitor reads 50 bpm
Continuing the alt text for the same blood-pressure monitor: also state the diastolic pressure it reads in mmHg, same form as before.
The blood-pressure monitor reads 71 mmHg
